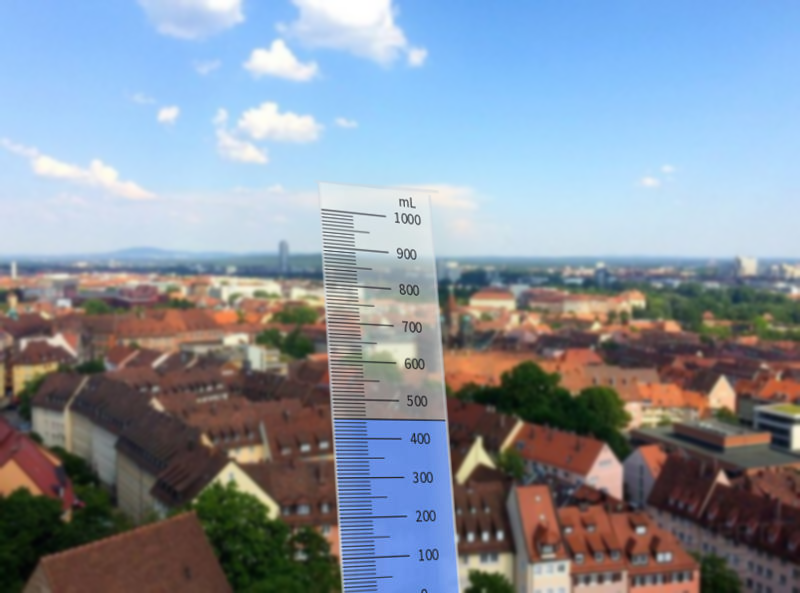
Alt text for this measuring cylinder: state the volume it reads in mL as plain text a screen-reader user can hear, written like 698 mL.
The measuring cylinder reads 450 mL
